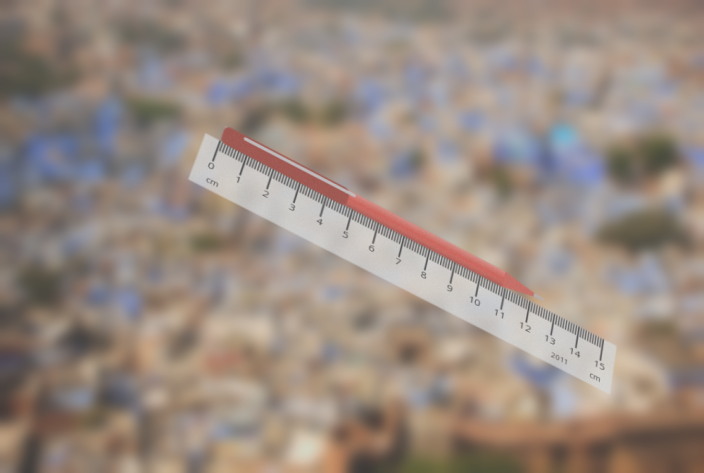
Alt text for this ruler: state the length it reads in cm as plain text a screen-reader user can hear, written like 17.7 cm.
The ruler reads 12.5 cm
